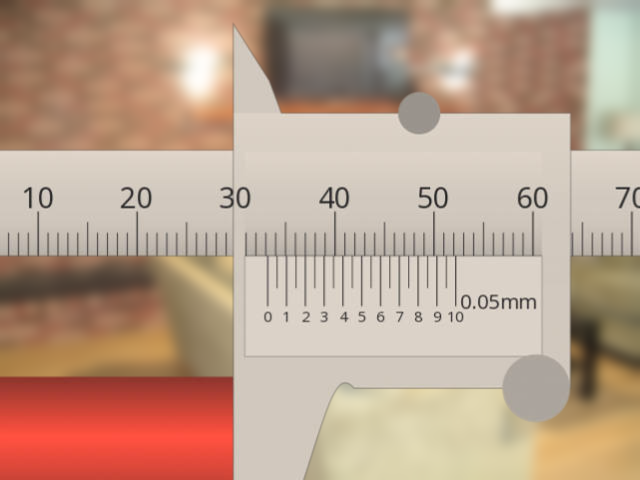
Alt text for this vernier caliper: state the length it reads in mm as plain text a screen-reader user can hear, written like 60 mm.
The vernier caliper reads 33.2 mm
